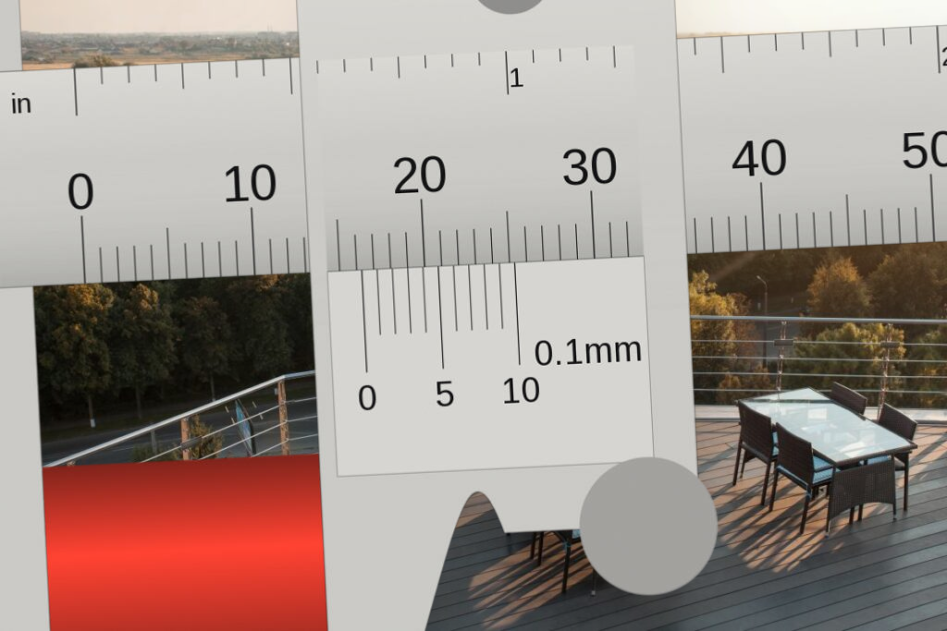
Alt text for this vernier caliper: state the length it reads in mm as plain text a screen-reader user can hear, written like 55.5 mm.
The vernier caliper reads 16.3 mm
